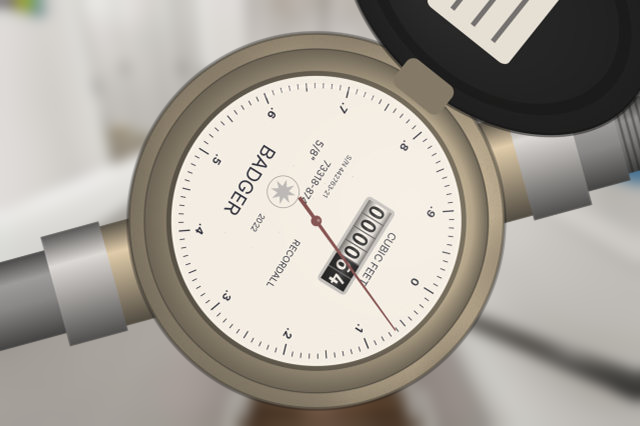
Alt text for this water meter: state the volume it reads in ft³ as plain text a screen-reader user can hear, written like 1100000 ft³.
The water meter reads 64.06 ft³
